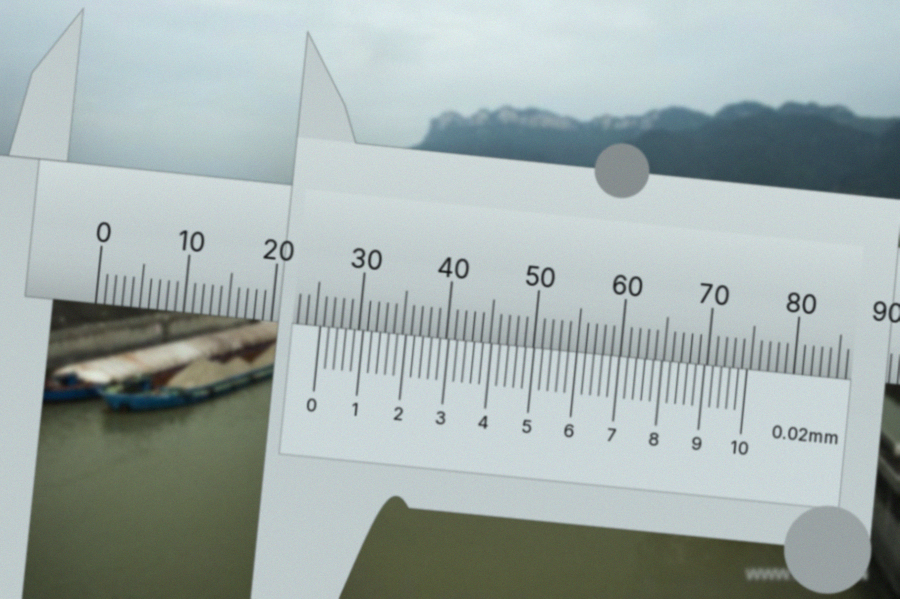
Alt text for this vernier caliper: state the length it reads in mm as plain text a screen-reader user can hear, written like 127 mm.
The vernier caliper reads 25.6 mm
